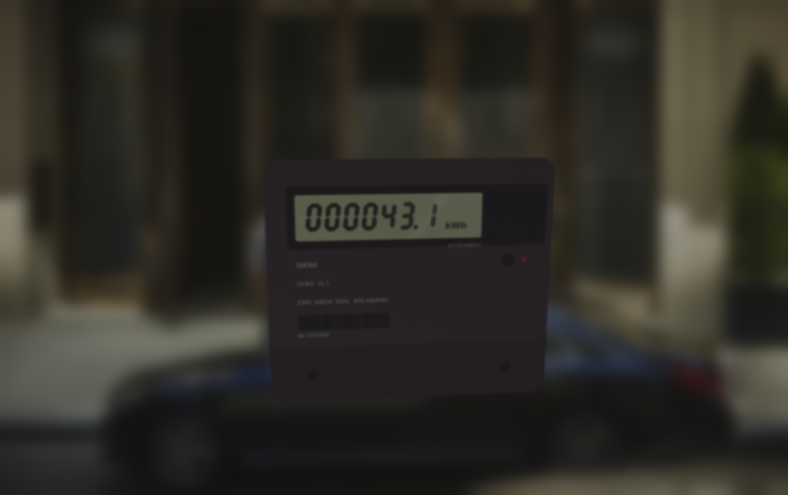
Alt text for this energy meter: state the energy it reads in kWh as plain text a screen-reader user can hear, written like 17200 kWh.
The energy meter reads 43.1 kWh
